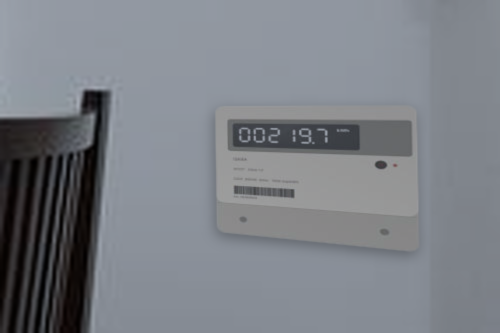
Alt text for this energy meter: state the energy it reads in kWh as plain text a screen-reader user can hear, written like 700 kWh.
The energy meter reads 219.7 kWh
